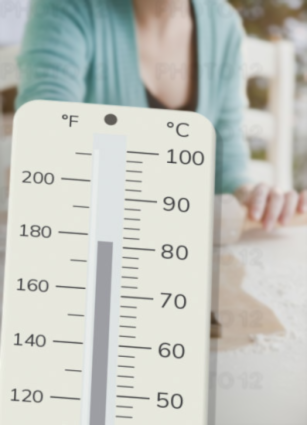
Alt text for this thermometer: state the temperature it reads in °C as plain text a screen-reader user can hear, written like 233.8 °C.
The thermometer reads 81 °C
